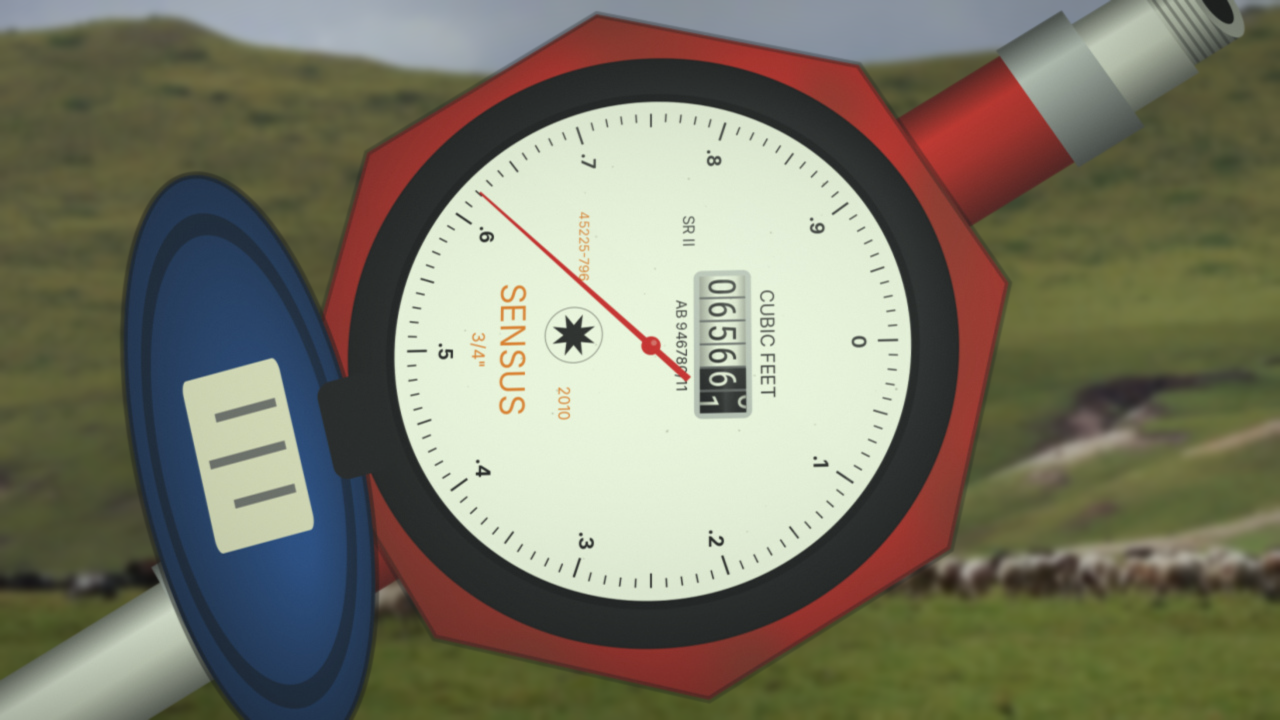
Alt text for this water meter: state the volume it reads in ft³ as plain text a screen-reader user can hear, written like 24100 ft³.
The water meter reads 65660.62 ft³
